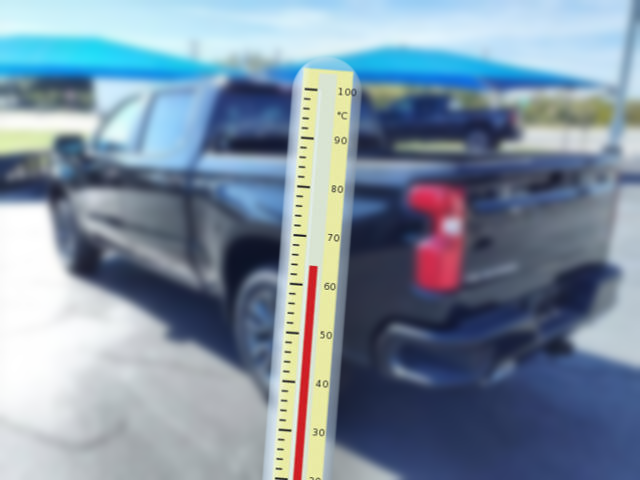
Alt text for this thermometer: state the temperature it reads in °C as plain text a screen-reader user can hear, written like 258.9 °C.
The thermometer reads 64 °C
